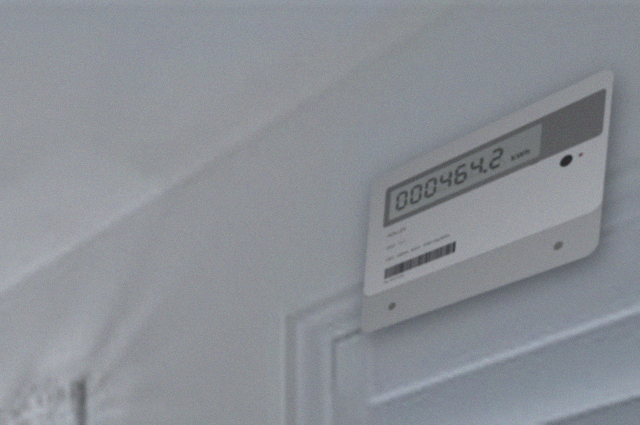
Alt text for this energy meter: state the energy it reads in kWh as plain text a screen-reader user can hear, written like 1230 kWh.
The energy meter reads 464.2 kWh
